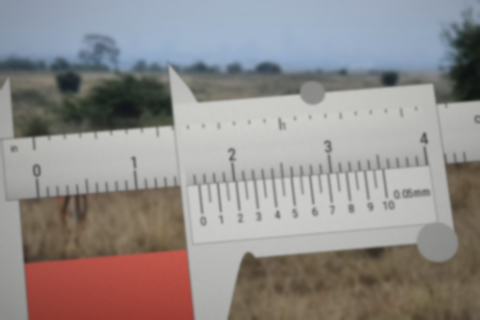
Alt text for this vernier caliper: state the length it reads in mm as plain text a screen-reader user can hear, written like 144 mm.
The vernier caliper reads 16.4 mm
